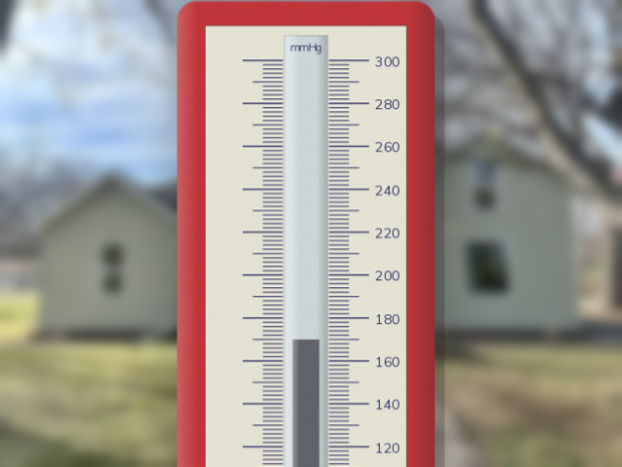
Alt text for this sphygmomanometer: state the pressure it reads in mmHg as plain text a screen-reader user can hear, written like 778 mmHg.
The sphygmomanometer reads 170 mmHg
